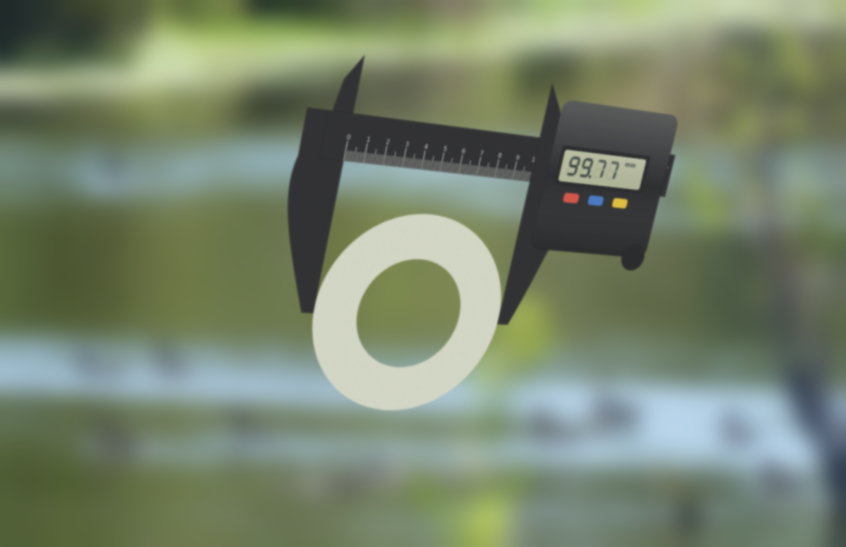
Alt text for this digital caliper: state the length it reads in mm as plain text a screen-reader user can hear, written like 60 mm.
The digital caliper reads 99.77 mm
